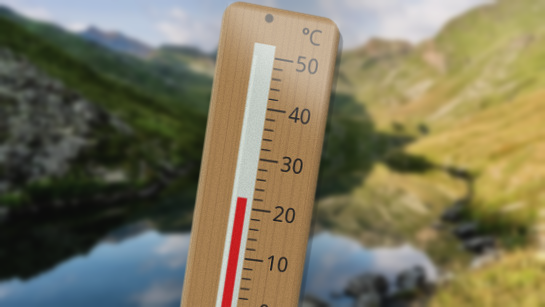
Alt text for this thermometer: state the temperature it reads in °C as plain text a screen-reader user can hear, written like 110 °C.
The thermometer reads 22 °C
